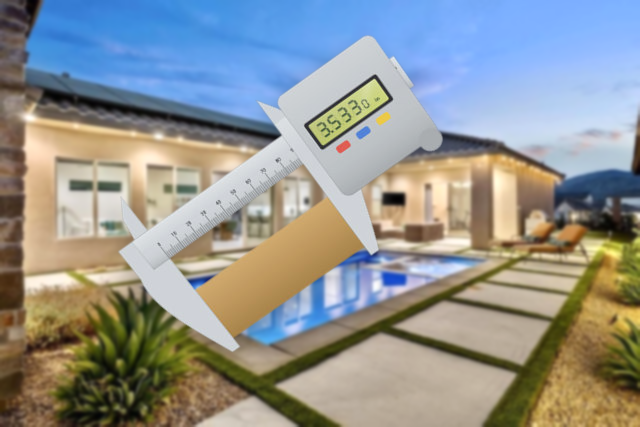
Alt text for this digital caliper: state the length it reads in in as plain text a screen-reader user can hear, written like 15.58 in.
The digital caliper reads 3.5330 in
